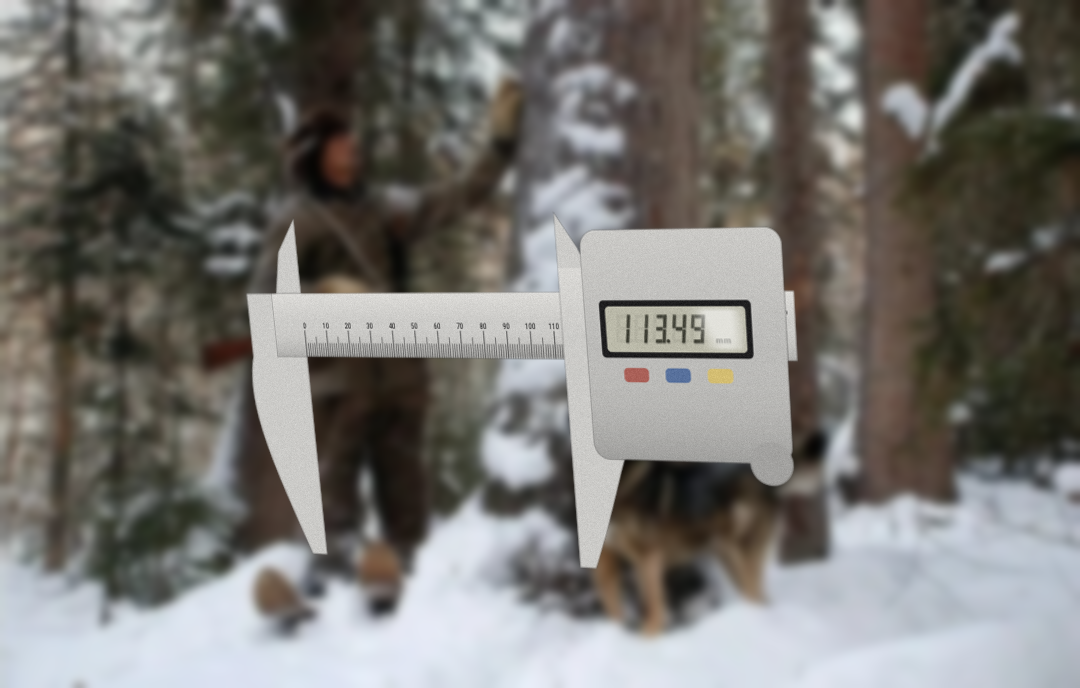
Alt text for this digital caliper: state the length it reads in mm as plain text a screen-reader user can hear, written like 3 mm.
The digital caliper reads 113.49 mm
